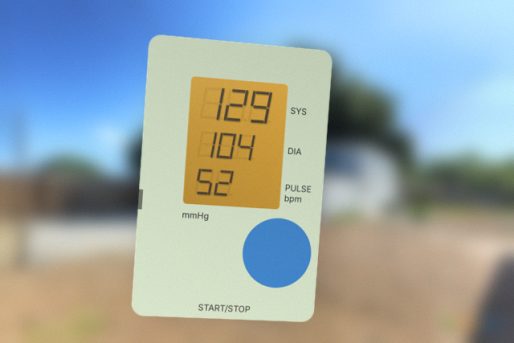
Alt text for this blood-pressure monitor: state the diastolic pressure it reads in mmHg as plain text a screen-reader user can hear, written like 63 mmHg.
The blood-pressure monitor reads 104 mmHg
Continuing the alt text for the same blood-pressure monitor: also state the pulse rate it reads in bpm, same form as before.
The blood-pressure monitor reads 52 bpm
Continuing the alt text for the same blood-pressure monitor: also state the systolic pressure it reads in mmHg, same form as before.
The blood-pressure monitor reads 129 mmHg
